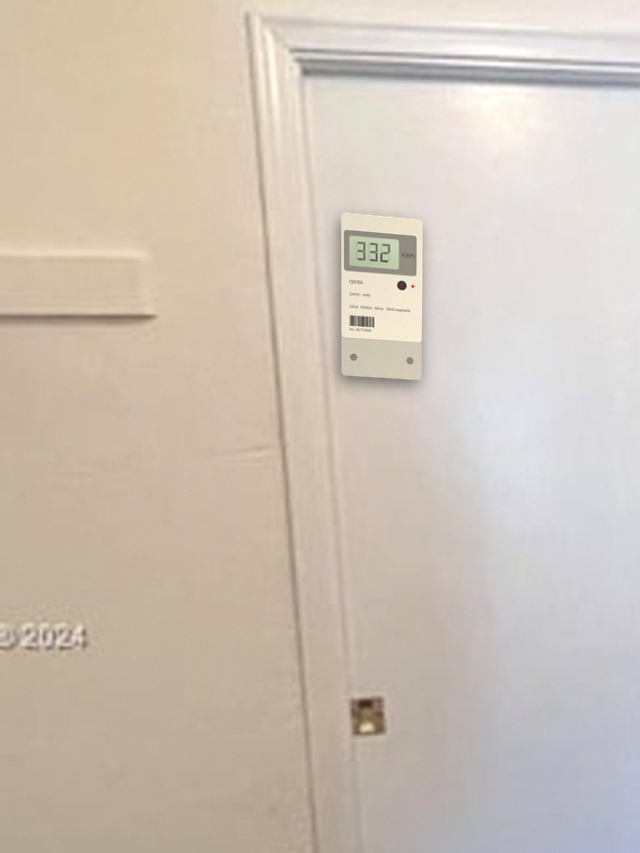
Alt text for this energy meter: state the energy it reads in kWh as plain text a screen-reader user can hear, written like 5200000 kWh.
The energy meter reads 332 kWh
